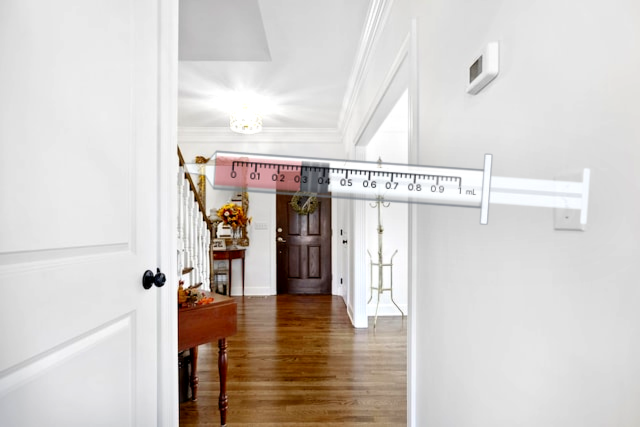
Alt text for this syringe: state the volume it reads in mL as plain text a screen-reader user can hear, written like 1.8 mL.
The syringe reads 0.3 mL
